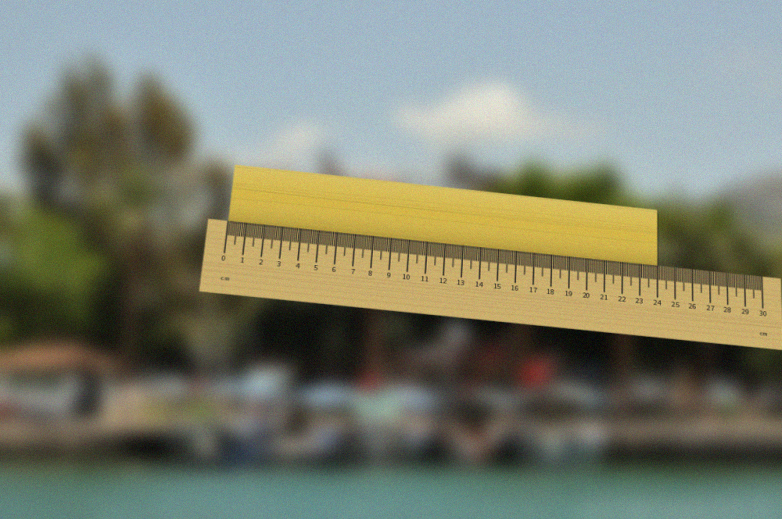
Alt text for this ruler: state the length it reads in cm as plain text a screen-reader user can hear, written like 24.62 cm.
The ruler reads 24 cm
